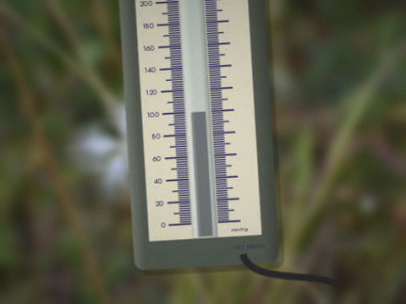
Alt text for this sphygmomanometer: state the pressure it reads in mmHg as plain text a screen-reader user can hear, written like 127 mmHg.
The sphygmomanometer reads 100 mmHg
